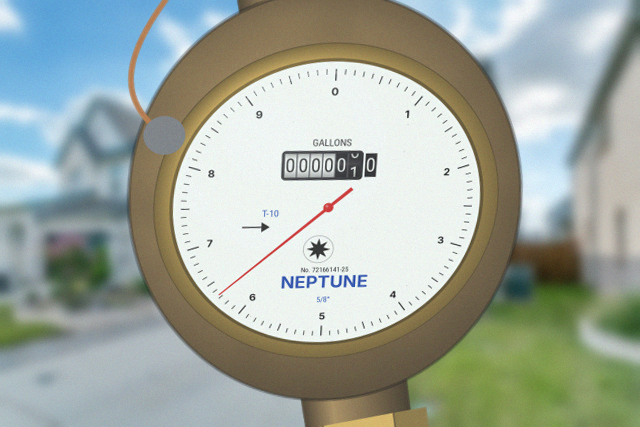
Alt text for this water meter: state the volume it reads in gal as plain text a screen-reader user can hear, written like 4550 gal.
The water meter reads 6.3 gal
